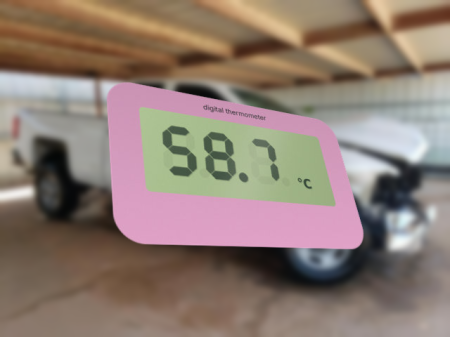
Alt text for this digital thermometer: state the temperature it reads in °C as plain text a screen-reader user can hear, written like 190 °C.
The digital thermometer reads 58.7 °C
